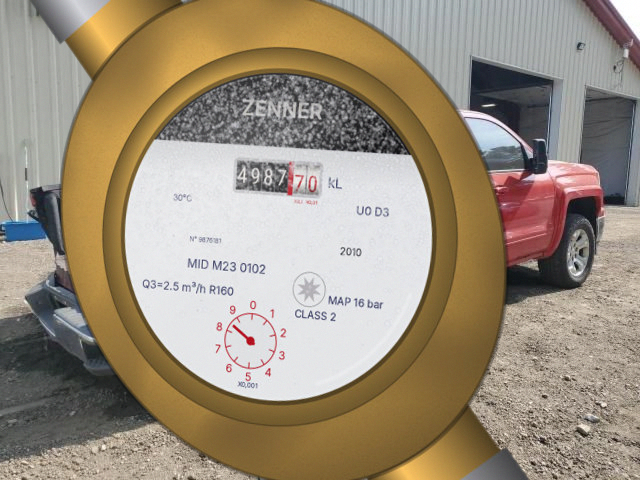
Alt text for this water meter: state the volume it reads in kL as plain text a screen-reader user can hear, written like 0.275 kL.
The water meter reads 4987.698 kL
